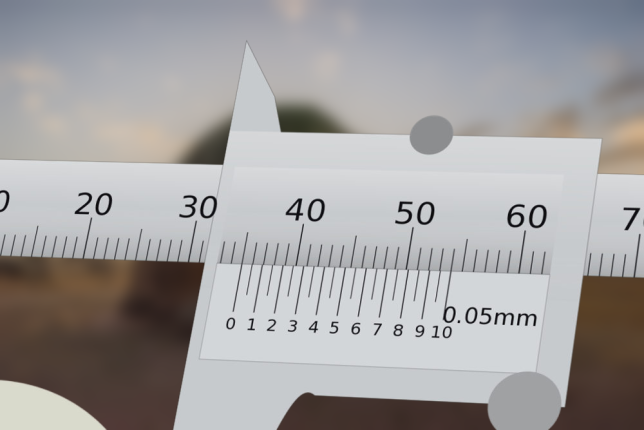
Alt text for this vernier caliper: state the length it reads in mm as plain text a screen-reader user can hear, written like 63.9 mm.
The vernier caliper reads 35.0 mm
